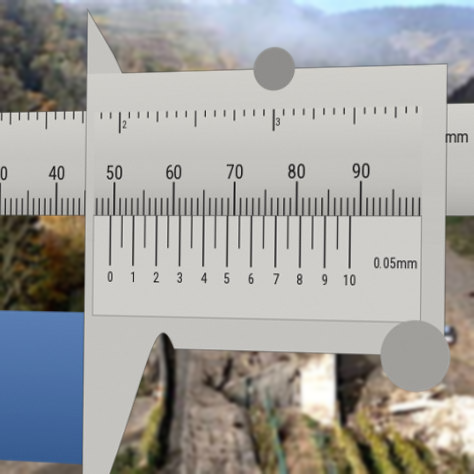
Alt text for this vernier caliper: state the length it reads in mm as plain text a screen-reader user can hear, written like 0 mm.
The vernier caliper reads 49.4 mm
